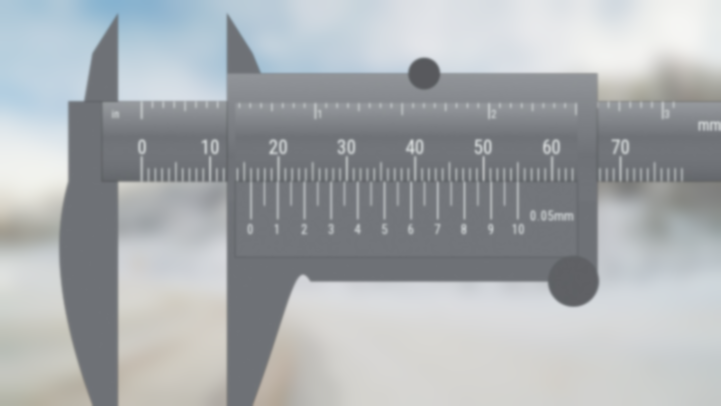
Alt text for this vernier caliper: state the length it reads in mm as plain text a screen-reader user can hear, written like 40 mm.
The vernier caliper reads 16.0 mm
